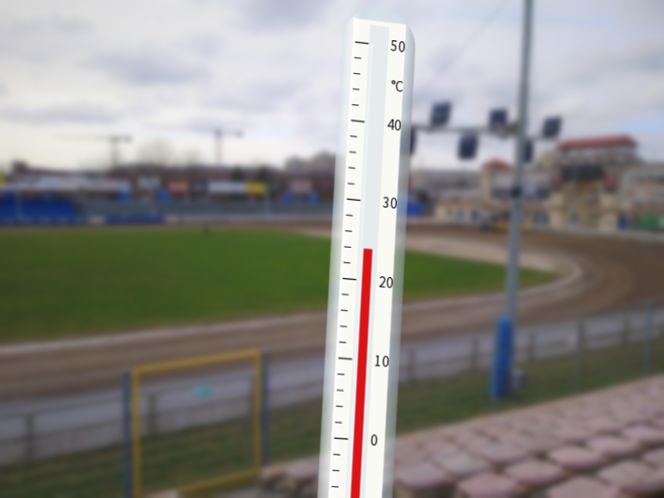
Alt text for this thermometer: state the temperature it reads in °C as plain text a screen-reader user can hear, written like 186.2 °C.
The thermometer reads 24 °C
